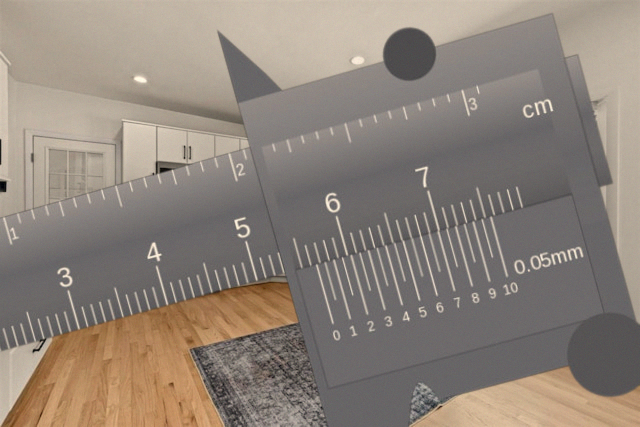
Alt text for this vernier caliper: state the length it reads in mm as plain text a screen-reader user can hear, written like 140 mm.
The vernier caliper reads 56.6 mm
